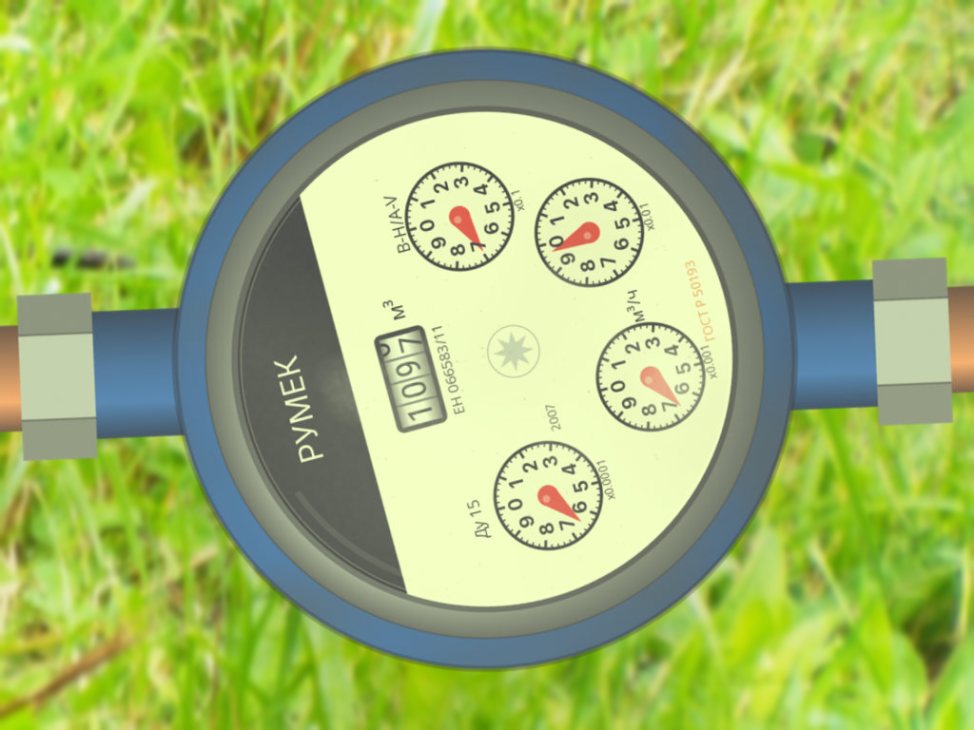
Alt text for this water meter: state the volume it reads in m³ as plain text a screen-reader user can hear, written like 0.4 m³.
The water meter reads 1096.6966 m³
